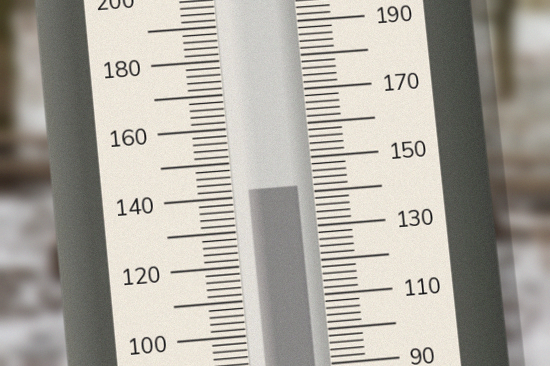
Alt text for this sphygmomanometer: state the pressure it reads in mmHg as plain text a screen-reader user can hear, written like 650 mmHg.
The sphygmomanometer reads 142 mmHg
